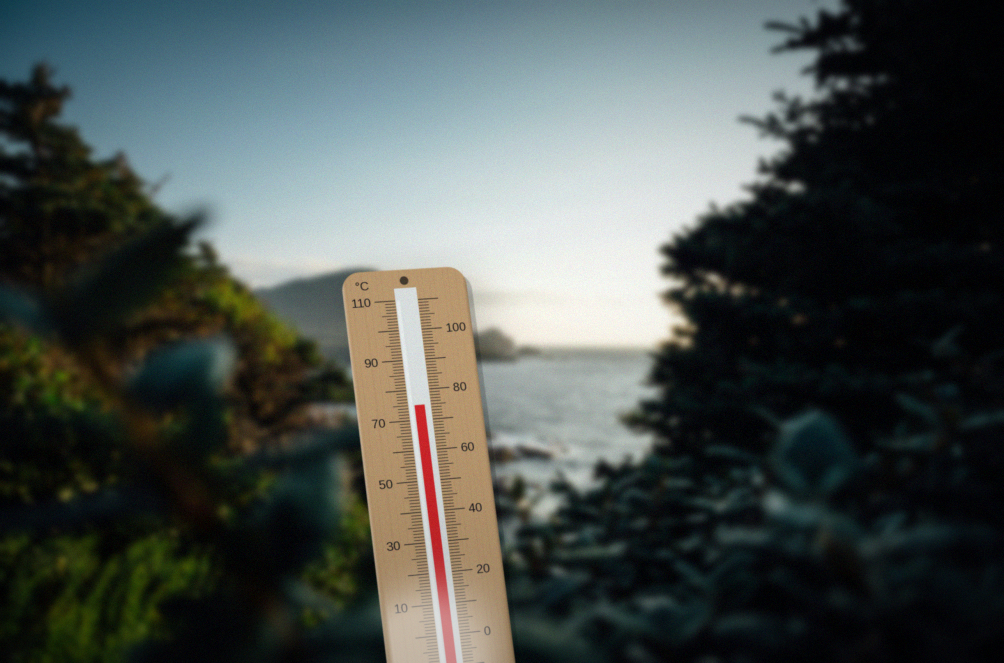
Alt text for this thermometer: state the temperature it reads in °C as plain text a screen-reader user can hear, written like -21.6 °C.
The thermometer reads 75 °C
